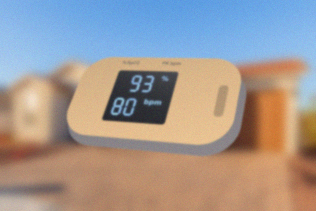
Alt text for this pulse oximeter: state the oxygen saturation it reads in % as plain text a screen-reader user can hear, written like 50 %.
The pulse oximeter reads 93 %
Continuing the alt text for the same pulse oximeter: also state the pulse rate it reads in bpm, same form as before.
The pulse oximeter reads 80 bpm
